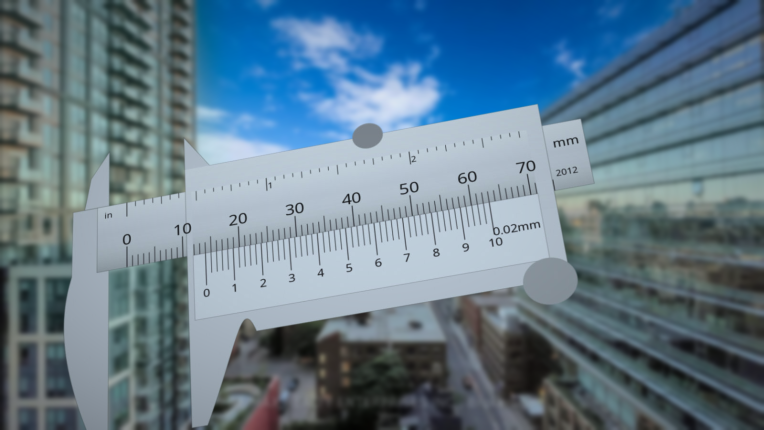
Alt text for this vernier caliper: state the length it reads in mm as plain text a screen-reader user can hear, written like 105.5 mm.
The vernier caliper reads 14.0 mm
